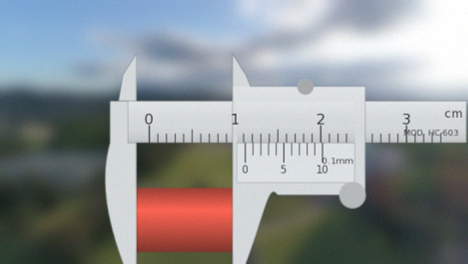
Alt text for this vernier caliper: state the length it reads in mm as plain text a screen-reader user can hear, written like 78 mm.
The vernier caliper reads 11.2 mm
